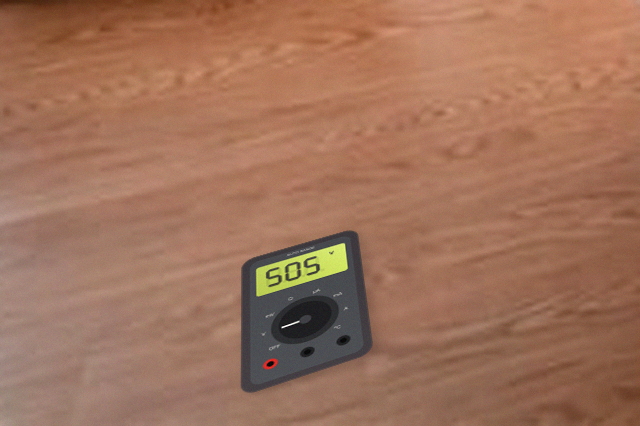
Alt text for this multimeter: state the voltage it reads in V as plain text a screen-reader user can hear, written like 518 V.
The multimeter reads 505 V
